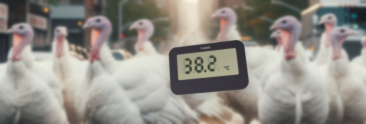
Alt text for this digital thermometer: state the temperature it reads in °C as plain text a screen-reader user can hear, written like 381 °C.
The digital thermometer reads 38.2 °C
